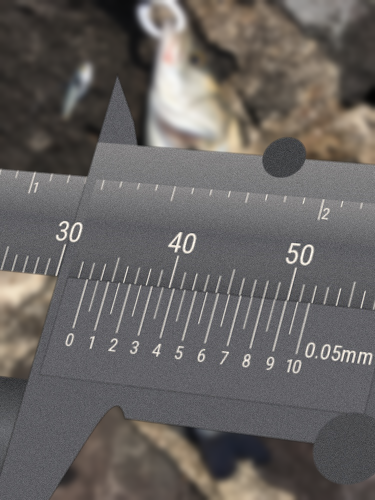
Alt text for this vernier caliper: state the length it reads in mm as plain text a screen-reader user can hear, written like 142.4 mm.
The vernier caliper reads 32.8 mm
